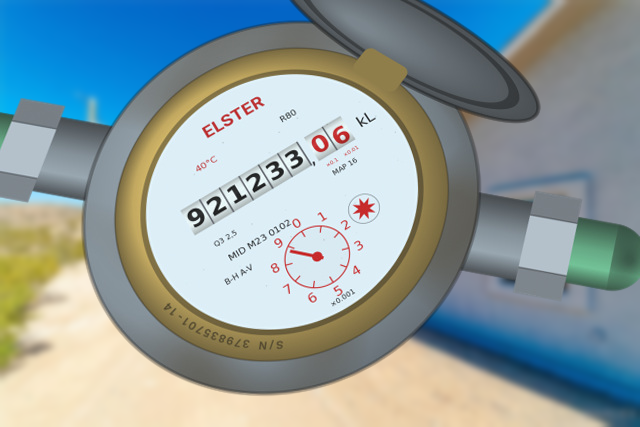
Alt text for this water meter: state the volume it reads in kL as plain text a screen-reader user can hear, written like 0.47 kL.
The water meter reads 921233.058 kL
